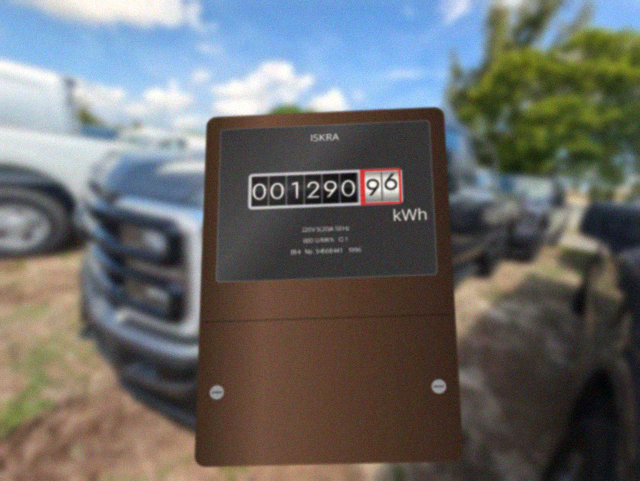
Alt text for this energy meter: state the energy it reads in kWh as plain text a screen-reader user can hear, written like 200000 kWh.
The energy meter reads 1290.96 kWh
